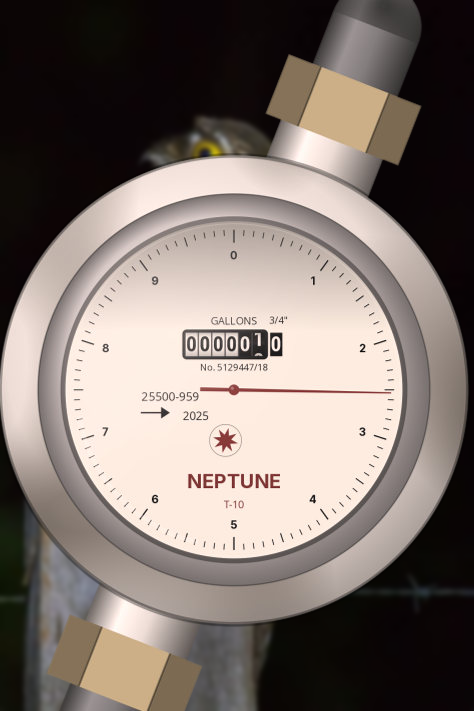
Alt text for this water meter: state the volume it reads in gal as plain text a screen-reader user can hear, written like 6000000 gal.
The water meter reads 12.5 gal
